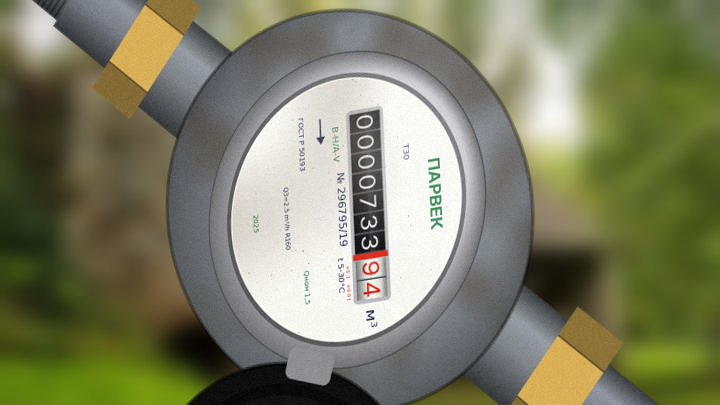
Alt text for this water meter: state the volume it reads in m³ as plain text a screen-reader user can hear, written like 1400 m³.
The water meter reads 733.94 m³
